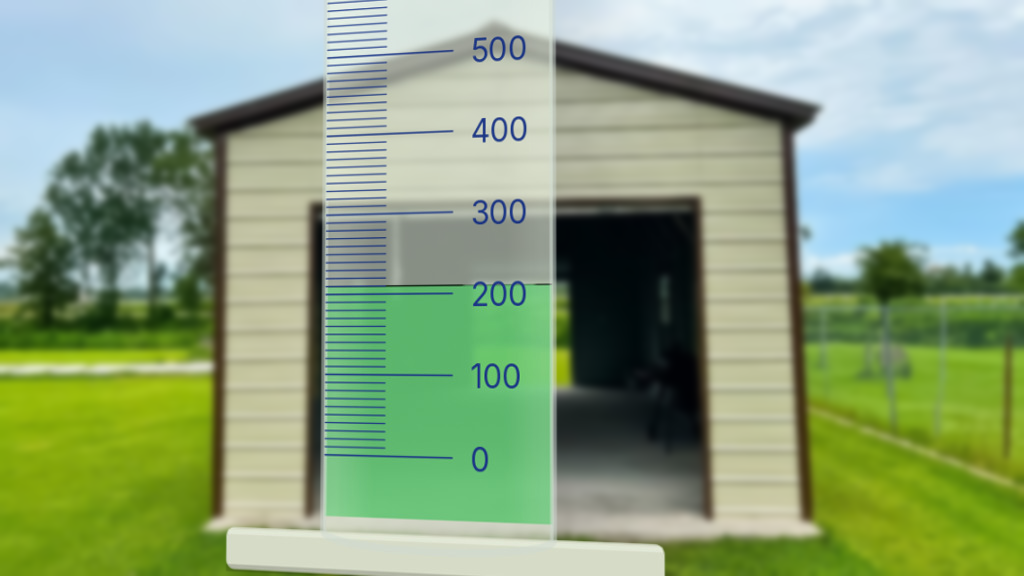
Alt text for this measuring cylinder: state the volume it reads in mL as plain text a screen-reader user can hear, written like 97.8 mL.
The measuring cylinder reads 210 mL
